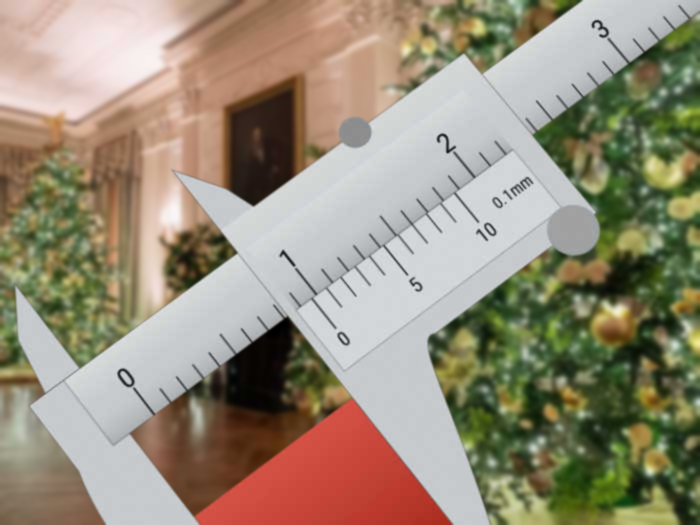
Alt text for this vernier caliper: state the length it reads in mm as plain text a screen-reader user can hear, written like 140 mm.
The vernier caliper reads 9.7 mm
